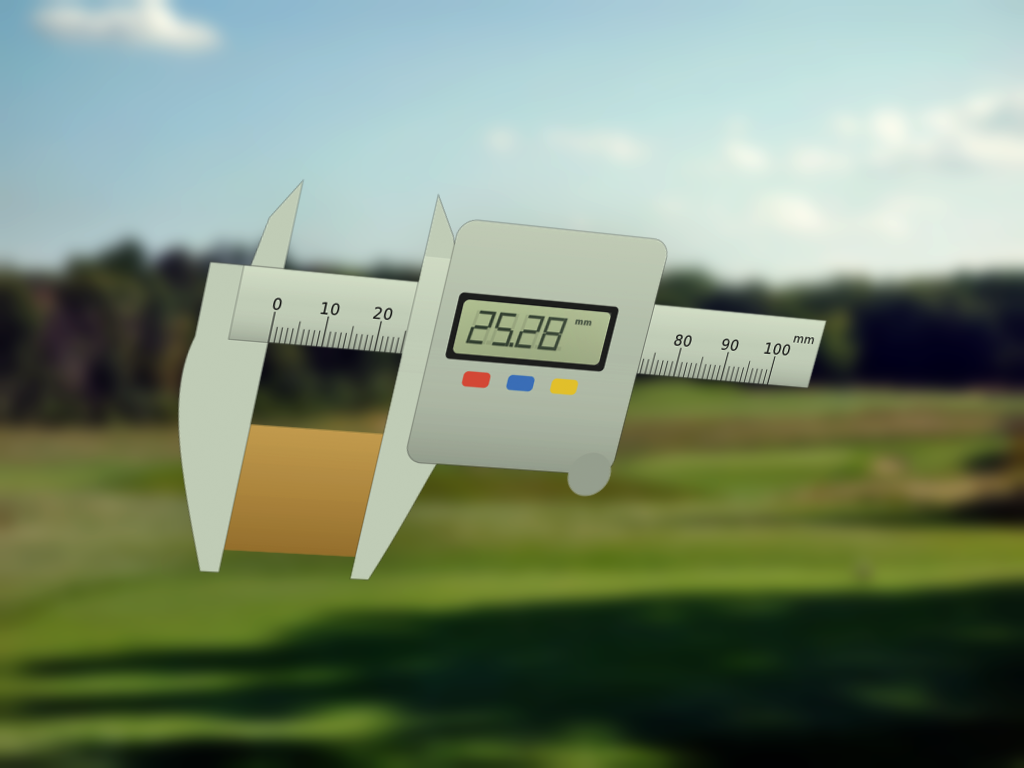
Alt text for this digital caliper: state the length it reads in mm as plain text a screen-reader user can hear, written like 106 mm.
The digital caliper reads 25.28 mm
